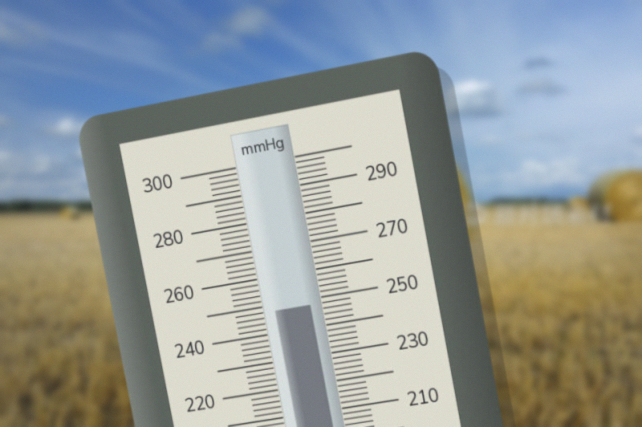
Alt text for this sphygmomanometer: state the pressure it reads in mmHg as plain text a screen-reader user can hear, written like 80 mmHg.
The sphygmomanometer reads 248 mmHg
